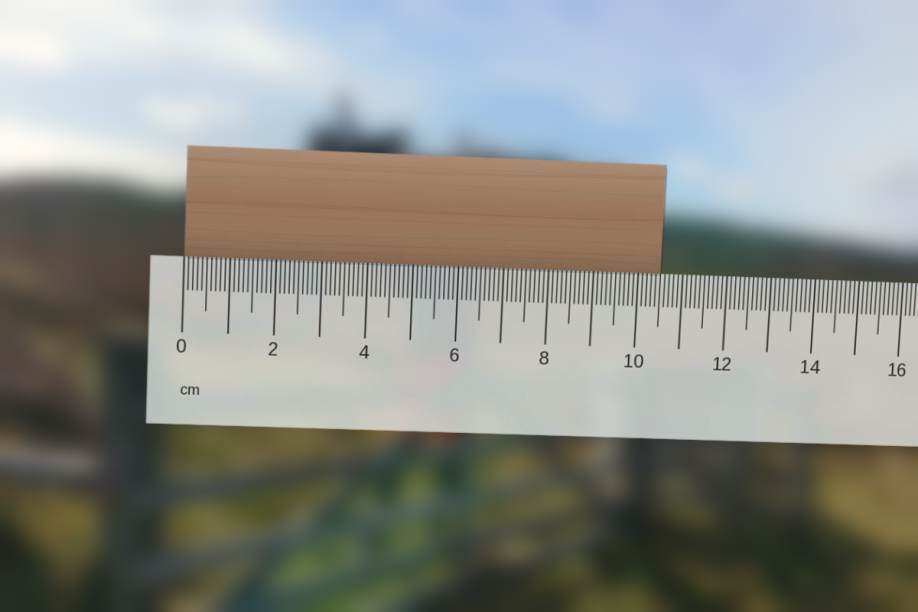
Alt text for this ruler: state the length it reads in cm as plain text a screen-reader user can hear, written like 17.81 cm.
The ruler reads 10.5 cm
